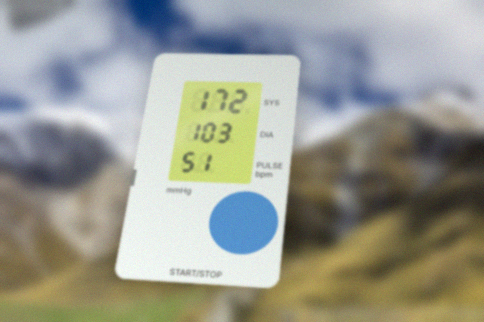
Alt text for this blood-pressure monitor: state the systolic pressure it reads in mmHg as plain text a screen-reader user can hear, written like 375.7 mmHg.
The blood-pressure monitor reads 172 mmHg
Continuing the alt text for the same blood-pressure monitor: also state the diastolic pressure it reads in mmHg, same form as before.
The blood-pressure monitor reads 103 mmHg
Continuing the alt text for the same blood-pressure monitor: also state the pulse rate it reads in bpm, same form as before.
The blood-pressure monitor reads 51 bpm
